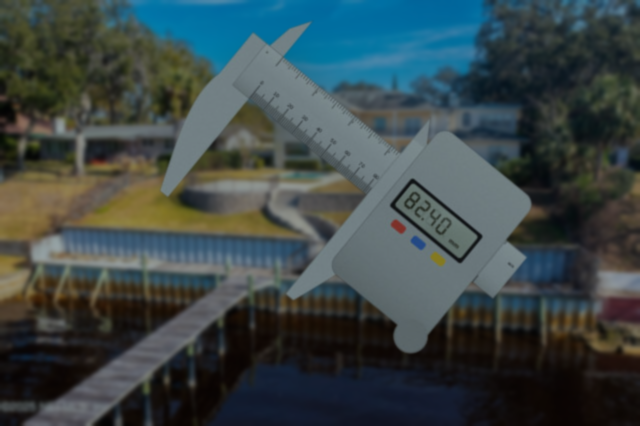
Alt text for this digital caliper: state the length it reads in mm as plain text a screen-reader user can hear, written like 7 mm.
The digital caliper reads 82.40 mm
